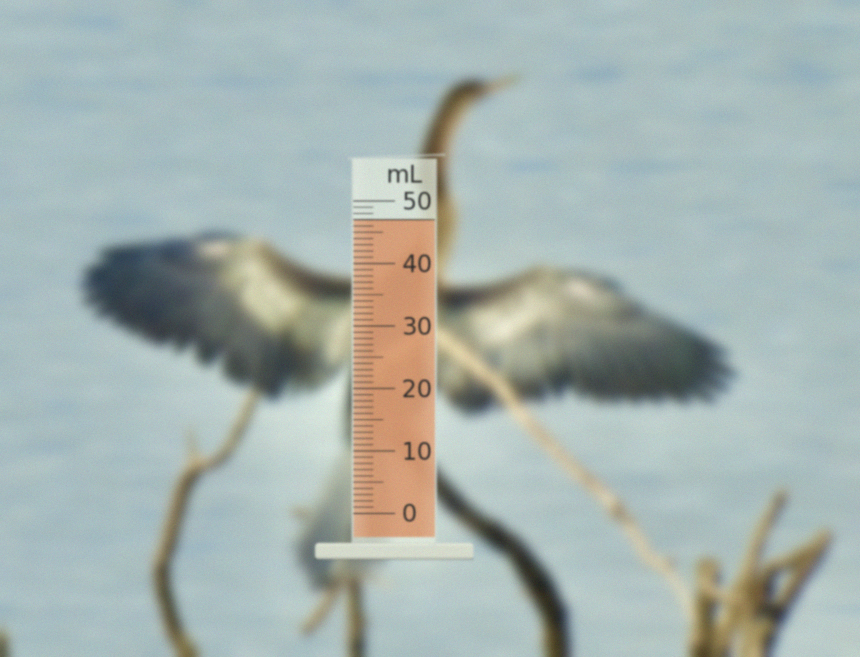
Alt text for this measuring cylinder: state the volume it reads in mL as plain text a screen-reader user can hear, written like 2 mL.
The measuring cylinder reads 47 mL
